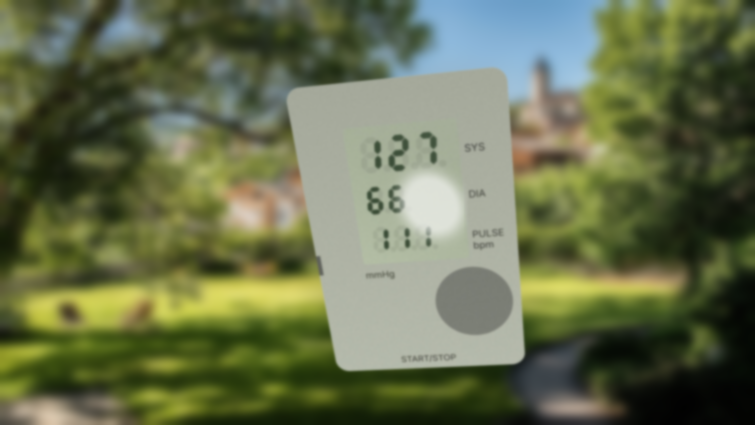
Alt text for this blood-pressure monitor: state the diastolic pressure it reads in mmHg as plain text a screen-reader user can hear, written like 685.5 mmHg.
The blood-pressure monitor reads 66 mmHg
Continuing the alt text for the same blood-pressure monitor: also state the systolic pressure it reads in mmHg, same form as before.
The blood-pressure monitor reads 127 mmHg
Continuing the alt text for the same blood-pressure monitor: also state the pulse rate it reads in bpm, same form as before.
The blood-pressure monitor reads 111 bpm
